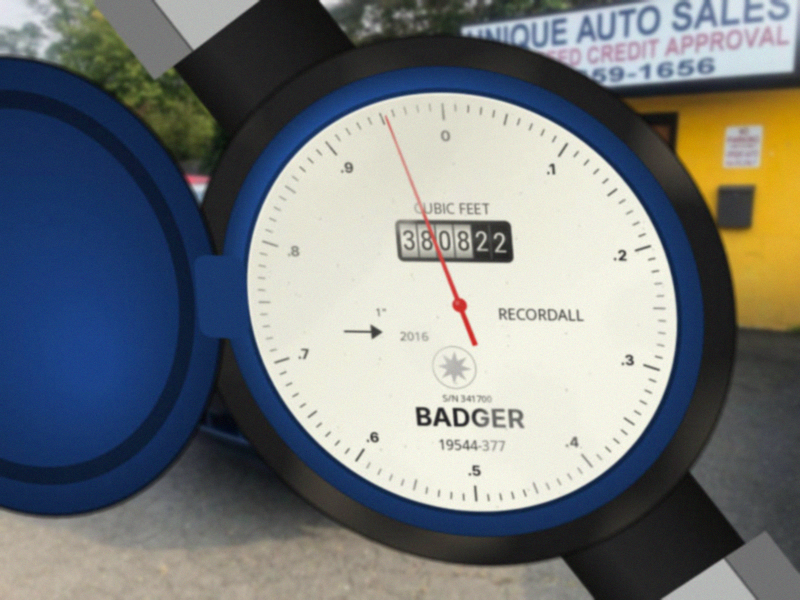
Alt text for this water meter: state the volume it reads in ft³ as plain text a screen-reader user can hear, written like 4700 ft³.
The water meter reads 380821.95 ft³
